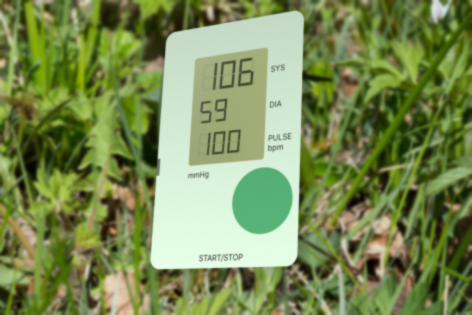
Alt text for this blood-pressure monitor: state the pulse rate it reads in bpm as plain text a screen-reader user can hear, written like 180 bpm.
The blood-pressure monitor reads 100 bpm
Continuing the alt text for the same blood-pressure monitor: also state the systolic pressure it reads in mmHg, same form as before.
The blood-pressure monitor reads 106 mmHg
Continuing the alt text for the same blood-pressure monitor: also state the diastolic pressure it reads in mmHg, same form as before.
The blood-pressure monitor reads 59 mmHg
